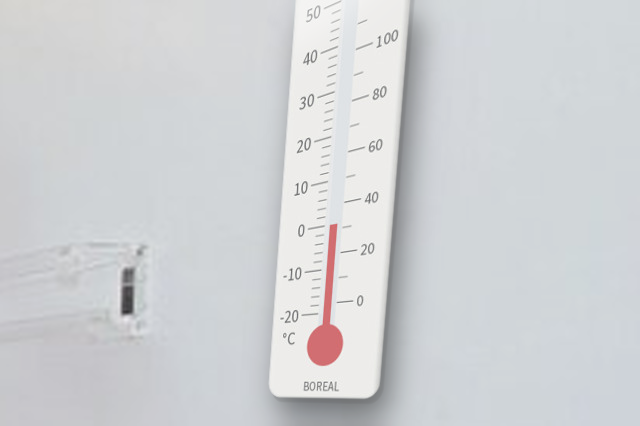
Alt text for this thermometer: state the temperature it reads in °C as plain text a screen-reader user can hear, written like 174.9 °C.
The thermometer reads 0 °C
